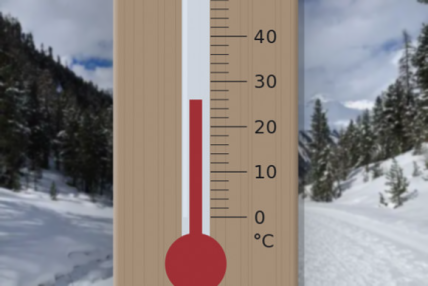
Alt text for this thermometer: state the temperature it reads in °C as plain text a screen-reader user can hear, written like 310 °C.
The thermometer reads 26 °C
